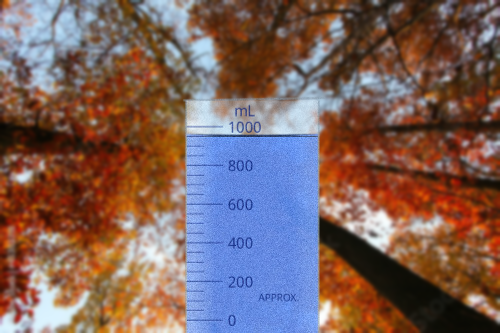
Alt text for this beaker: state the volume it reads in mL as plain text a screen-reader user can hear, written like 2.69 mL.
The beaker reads 950 mL
